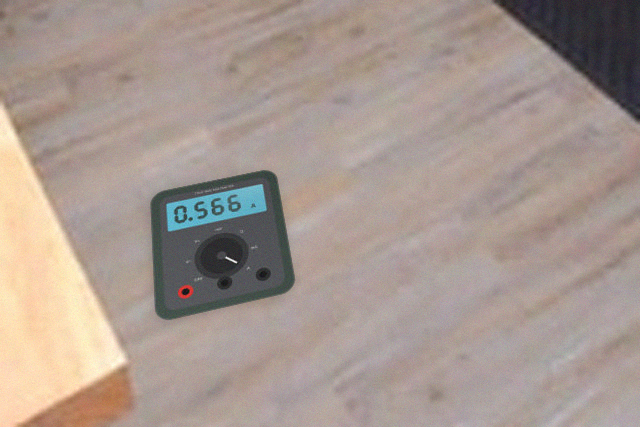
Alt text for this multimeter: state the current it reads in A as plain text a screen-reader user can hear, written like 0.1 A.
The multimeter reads 0.566 A
